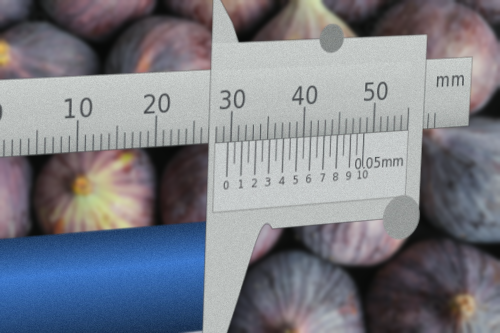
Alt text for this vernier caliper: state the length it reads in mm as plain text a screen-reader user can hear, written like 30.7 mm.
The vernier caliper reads 29.6 mm
